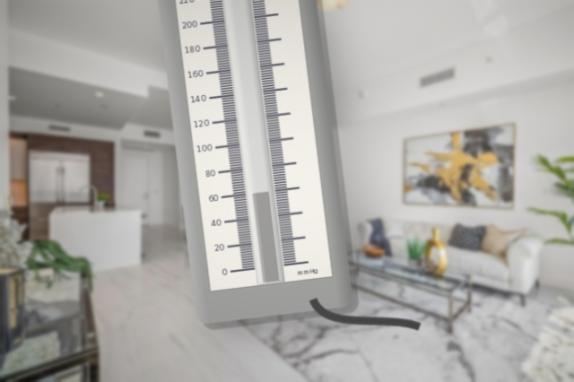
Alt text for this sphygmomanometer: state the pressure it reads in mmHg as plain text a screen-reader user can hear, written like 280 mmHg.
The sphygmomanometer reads 60 mmHg
